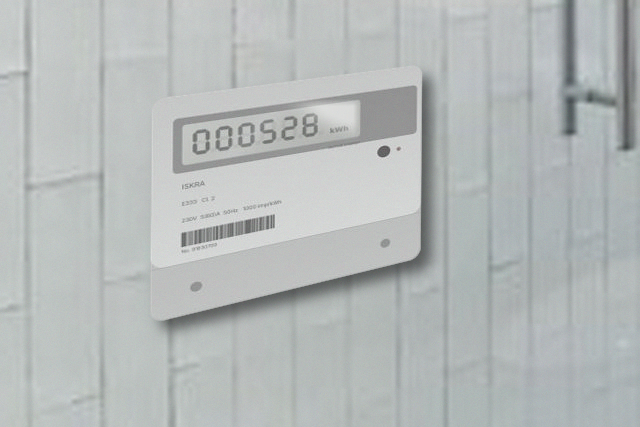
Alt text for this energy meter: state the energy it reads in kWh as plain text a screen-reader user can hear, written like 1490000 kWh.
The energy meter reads 528 kWh
